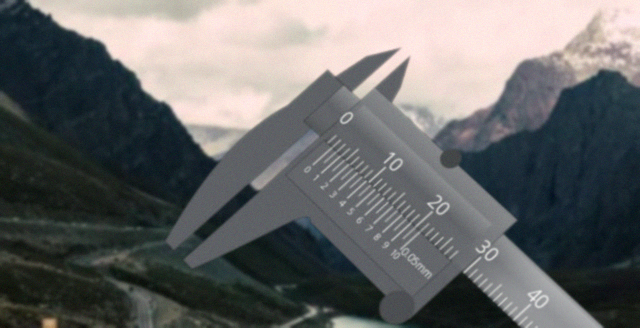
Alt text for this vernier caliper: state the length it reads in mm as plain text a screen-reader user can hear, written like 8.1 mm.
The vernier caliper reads 2.0 mm
